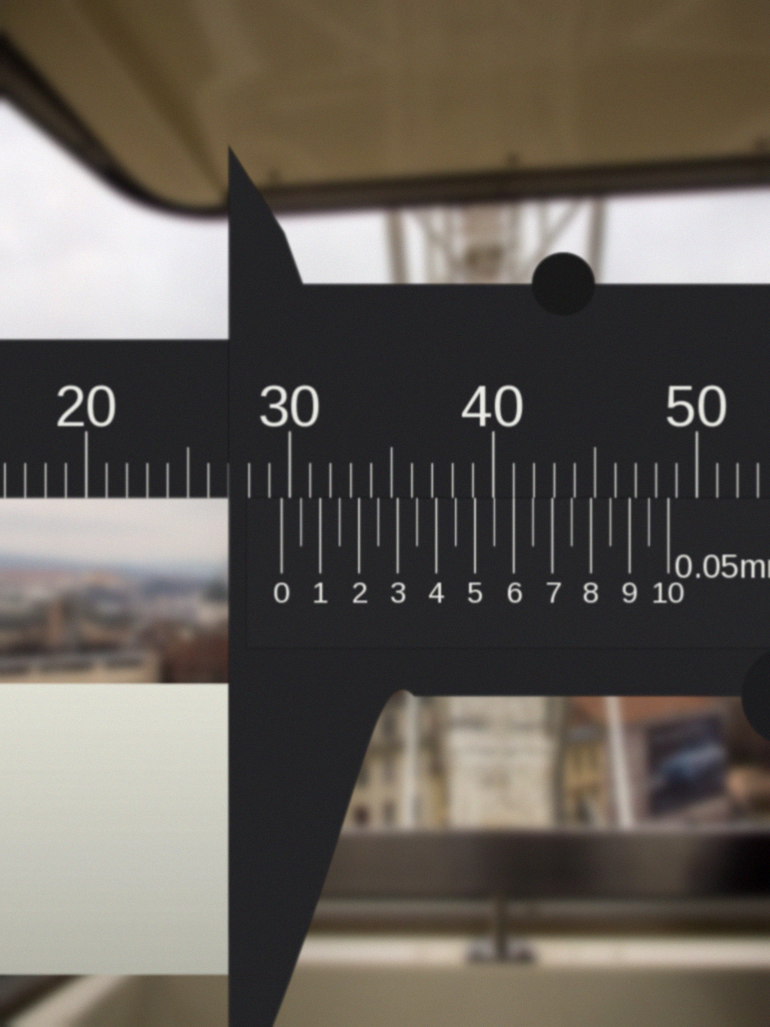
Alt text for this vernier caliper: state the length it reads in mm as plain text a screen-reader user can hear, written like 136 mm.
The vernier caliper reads 29.6 mm
